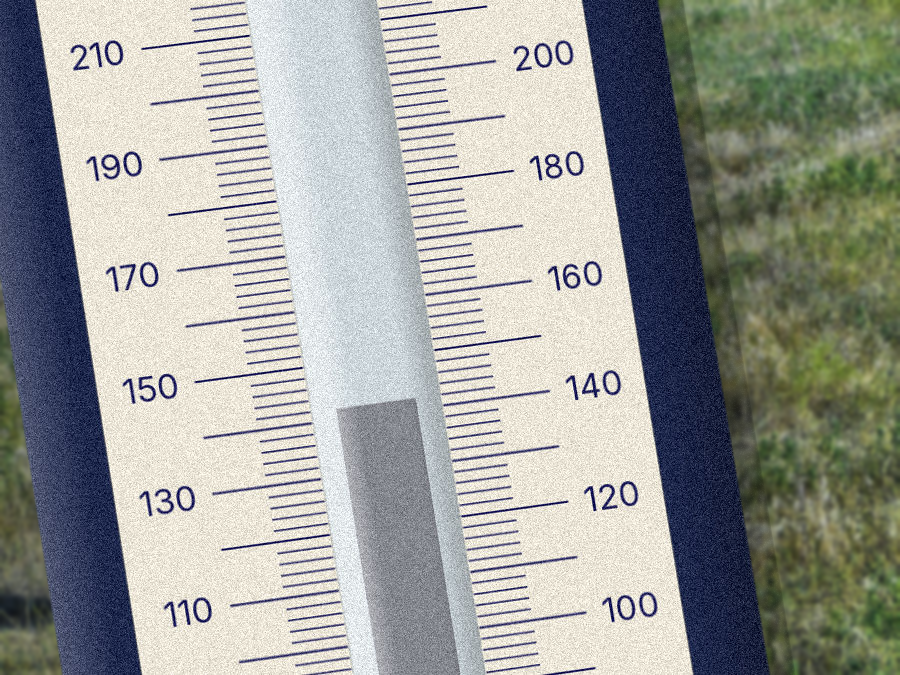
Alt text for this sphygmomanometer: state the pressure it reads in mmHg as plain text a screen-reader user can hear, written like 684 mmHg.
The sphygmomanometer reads 142 mmHg
